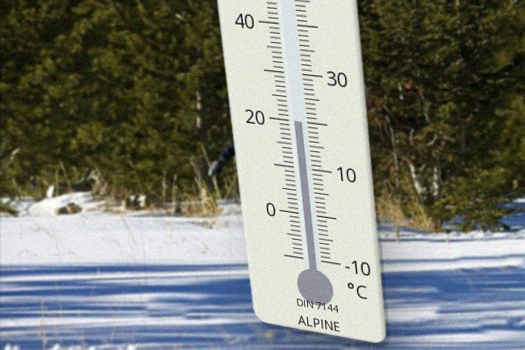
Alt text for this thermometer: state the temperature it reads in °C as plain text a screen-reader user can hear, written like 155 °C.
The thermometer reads 20 °C
